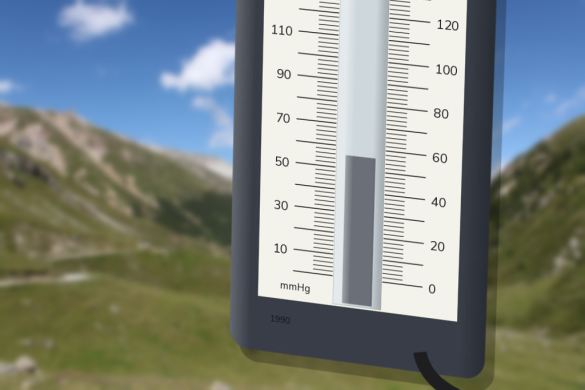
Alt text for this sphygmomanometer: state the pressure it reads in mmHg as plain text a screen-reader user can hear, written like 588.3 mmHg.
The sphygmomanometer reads 56 mmHg
